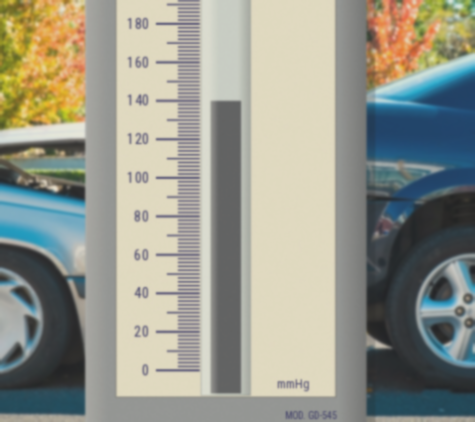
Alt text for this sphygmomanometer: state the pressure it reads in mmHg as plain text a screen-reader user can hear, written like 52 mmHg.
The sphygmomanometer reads 140 mmHg
